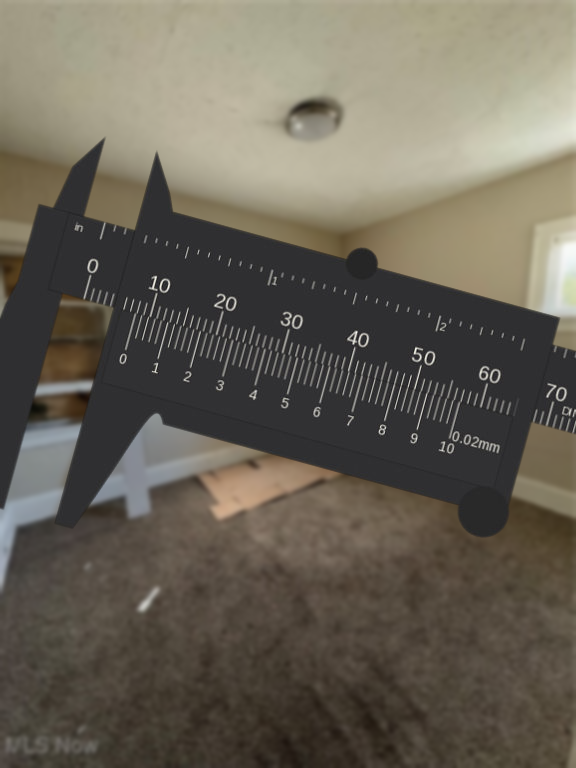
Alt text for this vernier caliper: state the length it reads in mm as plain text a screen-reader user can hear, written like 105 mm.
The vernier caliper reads 7.8 mm
